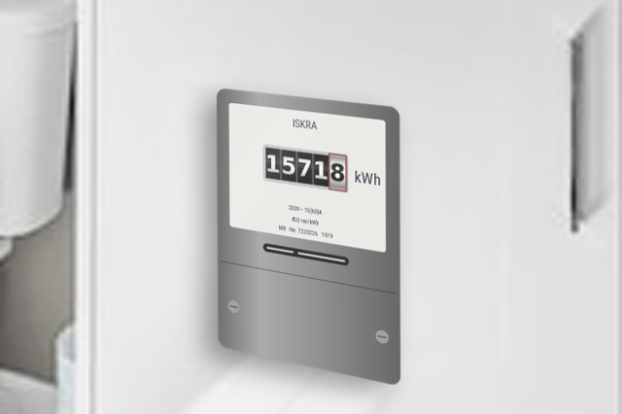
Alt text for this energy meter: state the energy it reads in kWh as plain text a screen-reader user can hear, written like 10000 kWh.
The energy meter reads 1571.8 kWh
